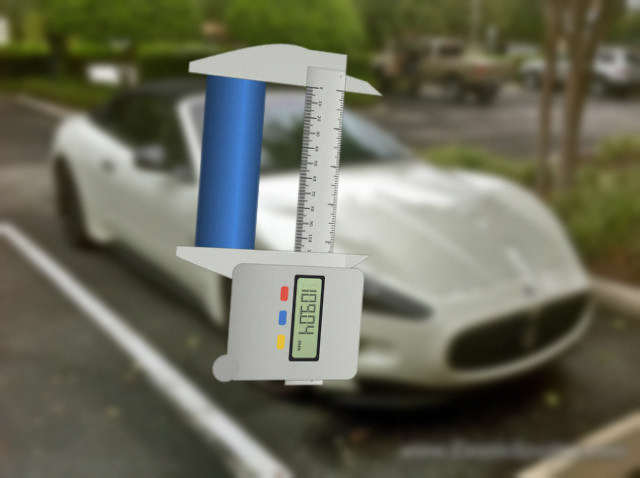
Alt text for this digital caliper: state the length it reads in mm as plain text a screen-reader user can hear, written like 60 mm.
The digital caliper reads 109.04 mm
